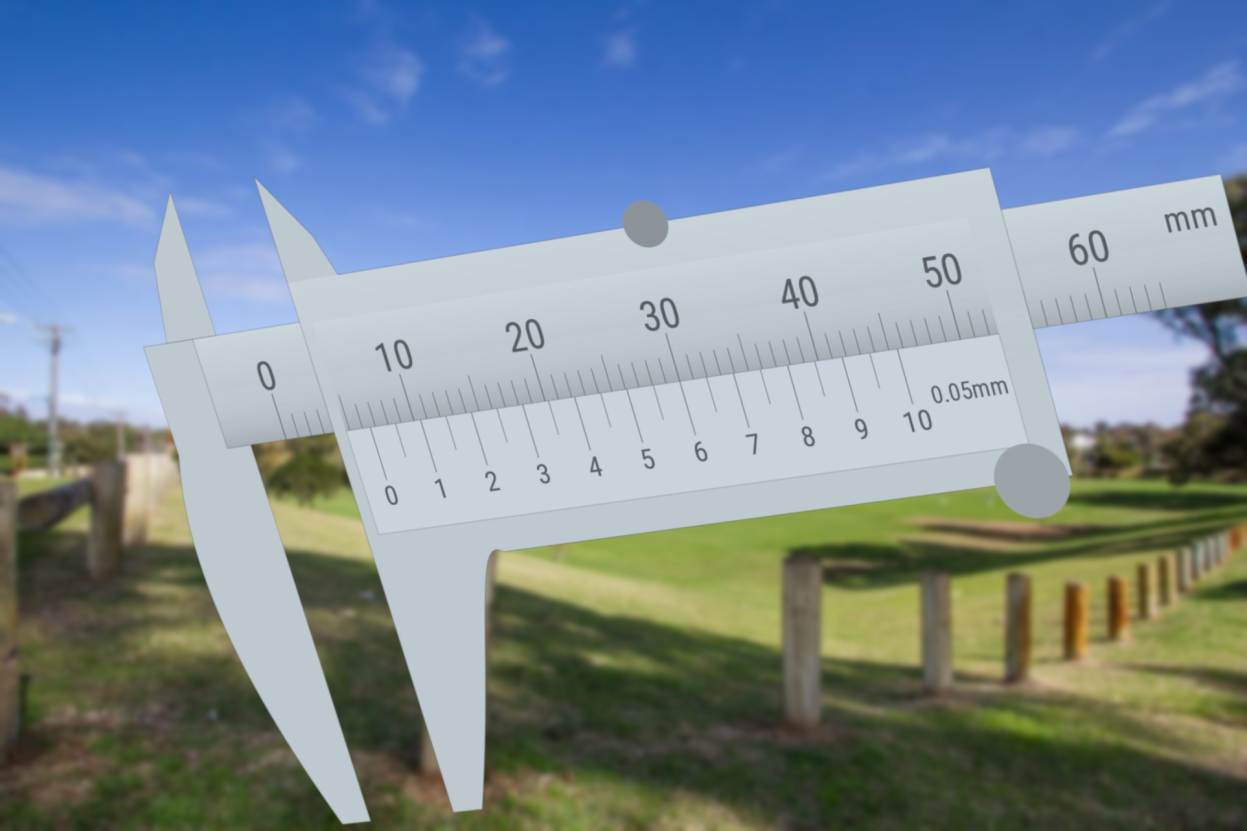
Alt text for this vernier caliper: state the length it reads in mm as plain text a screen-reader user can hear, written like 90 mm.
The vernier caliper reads 6.6 mm
